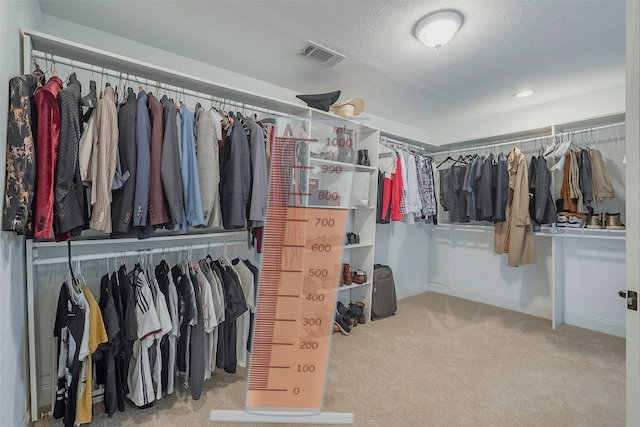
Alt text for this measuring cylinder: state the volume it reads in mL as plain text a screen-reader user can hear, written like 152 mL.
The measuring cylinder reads 750 mL
